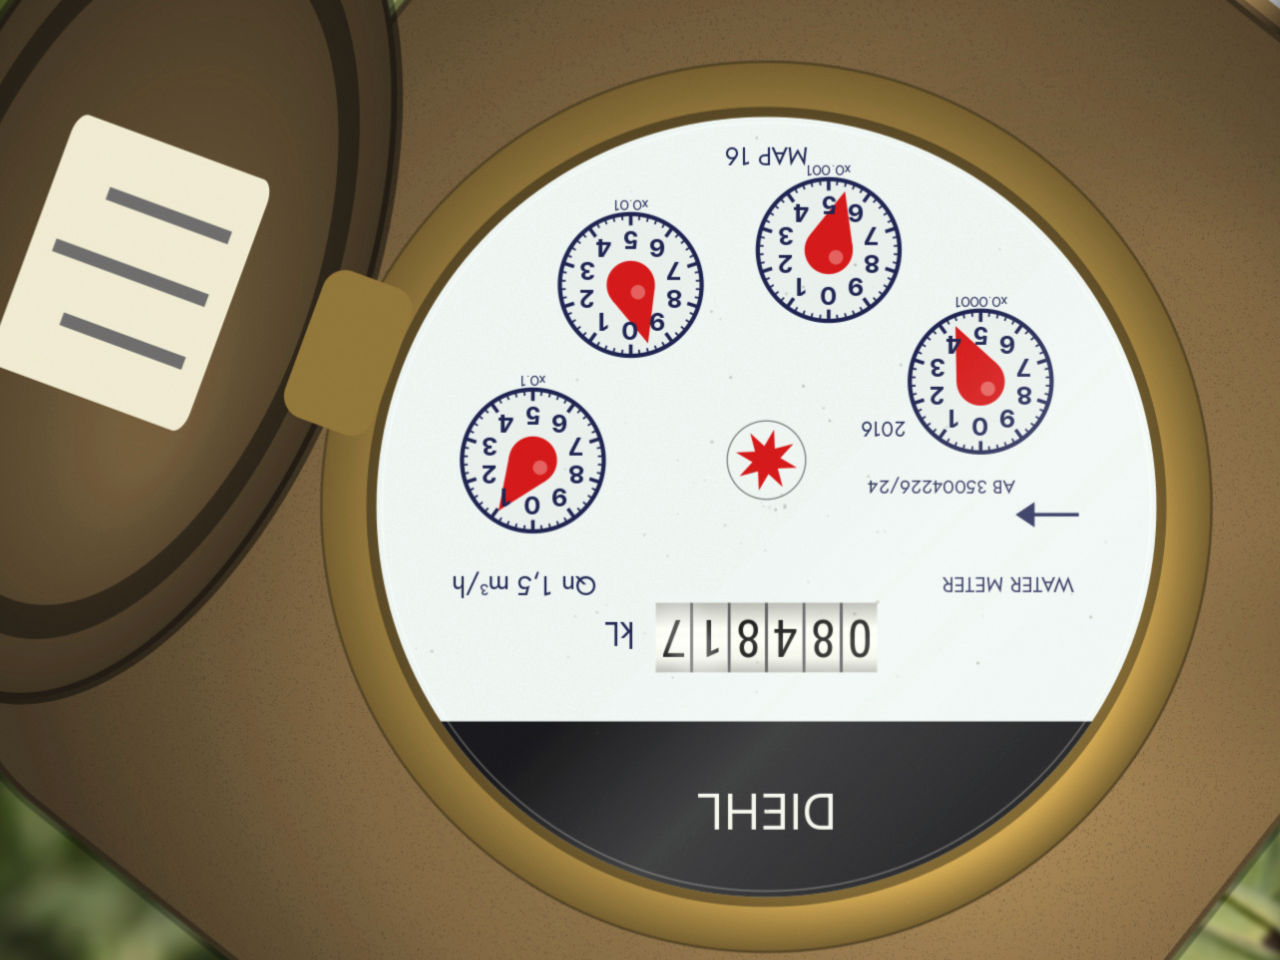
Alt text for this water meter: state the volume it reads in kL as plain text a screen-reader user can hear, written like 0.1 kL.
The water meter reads 84817.0954 kL
